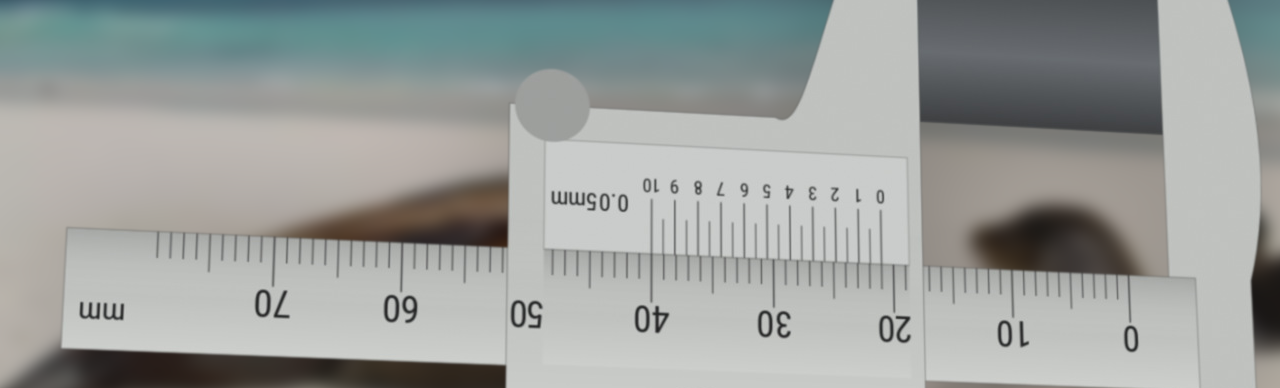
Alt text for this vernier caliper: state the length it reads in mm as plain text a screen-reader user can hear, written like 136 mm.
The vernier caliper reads 21.0 mm
